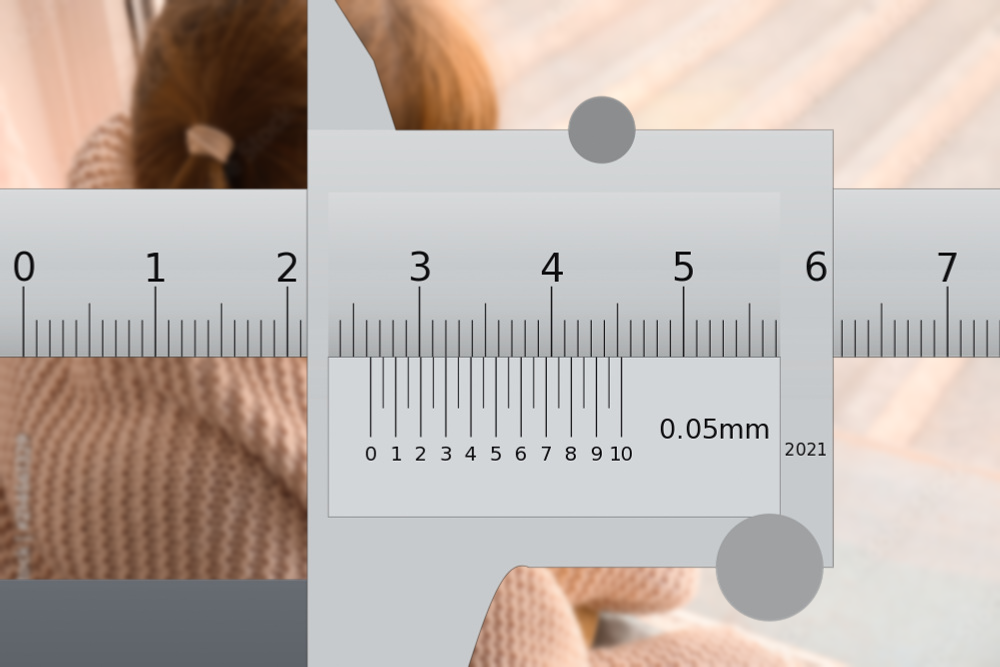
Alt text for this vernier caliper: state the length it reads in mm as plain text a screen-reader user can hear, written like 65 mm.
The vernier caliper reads 26.3 mm
